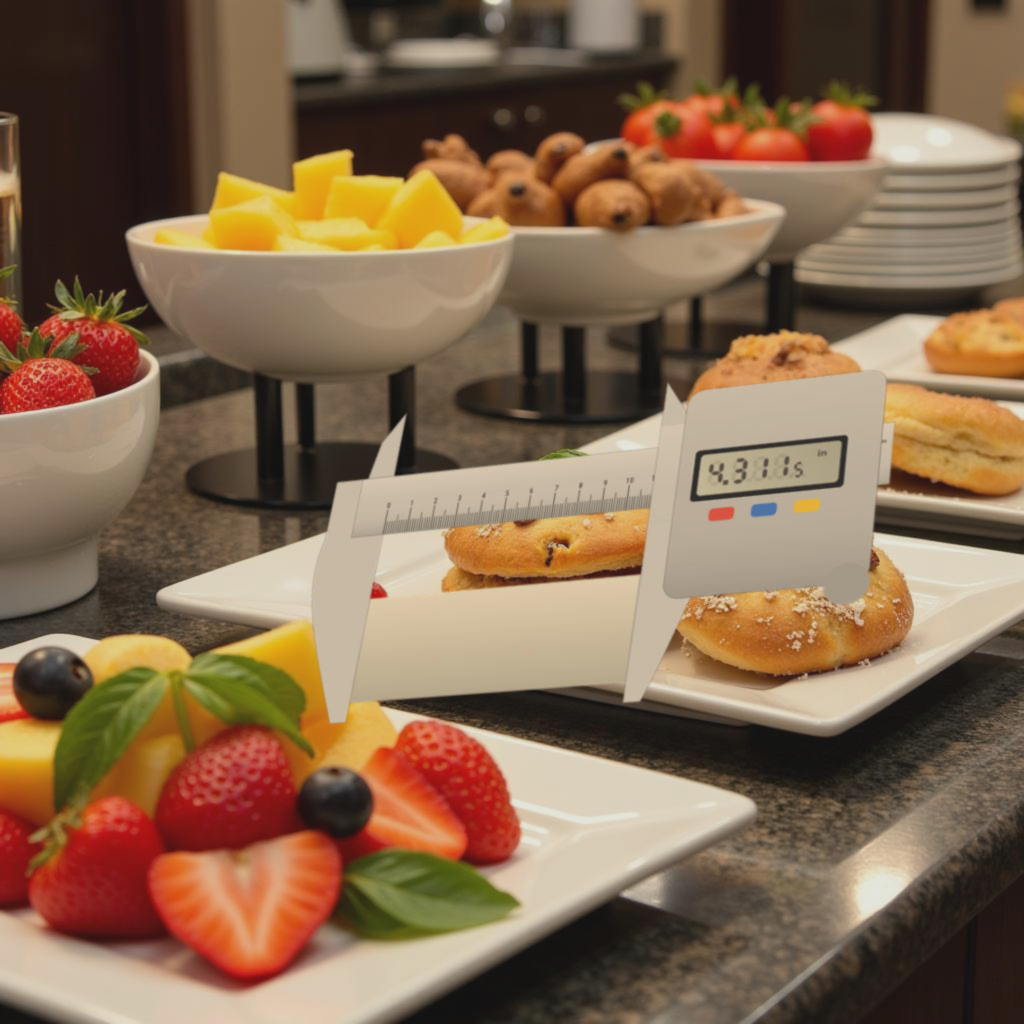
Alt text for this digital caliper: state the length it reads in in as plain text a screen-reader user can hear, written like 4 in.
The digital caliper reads 4.3115 in
